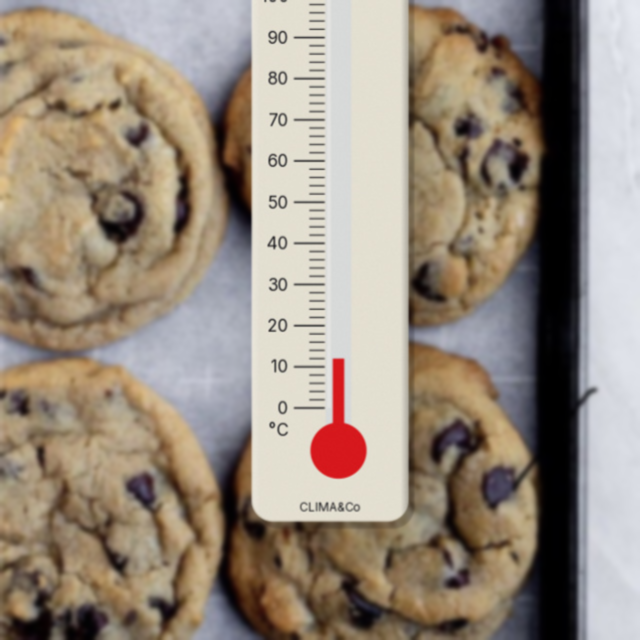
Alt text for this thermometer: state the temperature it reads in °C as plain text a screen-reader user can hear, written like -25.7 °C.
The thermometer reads 12 °C
